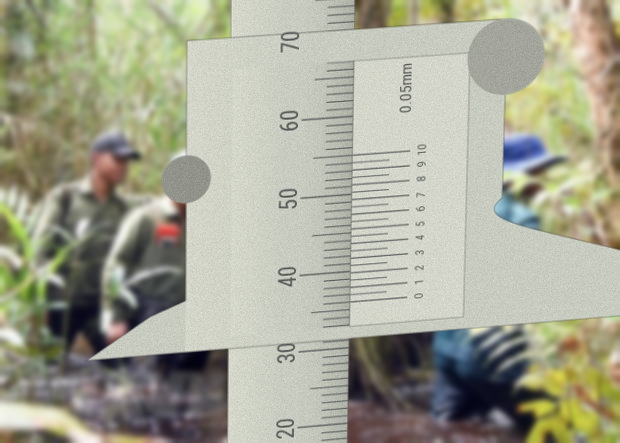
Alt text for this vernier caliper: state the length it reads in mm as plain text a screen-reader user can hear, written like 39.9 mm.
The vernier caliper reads 36.0 mm
